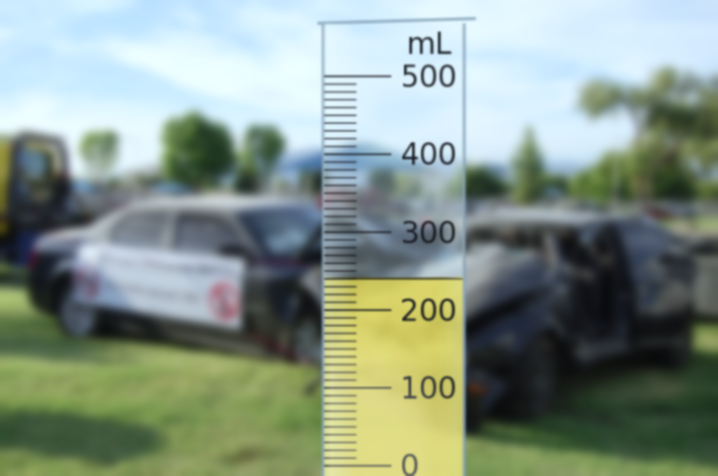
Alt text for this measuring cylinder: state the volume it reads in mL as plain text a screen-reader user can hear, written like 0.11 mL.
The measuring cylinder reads 240 mL
